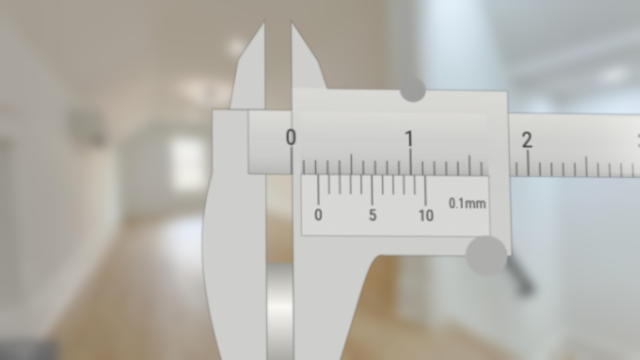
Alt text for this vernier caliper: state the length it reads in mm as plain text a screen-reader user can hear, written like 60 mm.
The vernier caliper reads 2.2 mm
